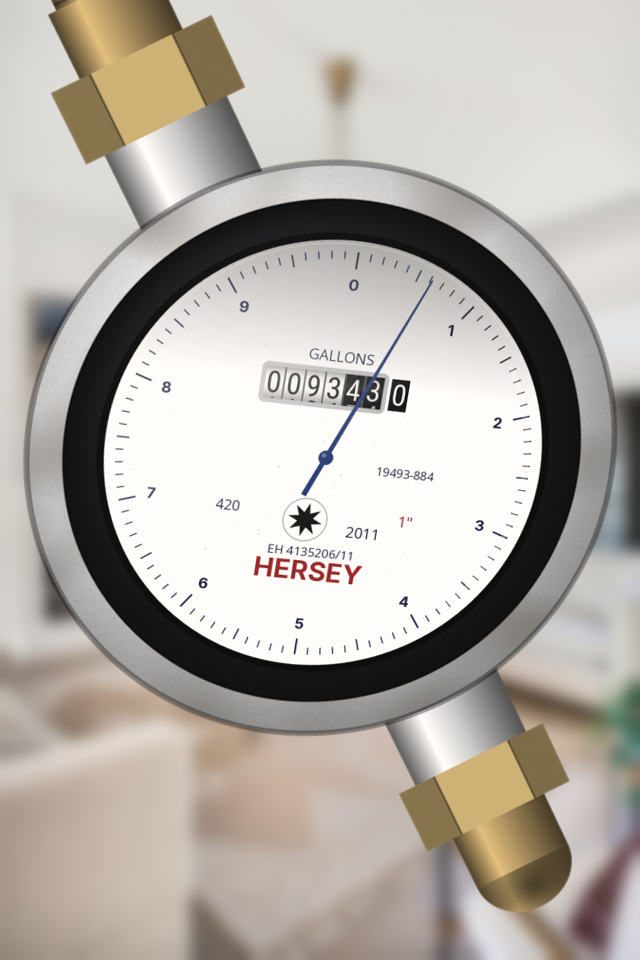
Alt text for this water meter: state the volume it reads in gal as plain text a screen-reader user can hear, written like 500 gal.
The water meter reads 93430.6 gal
